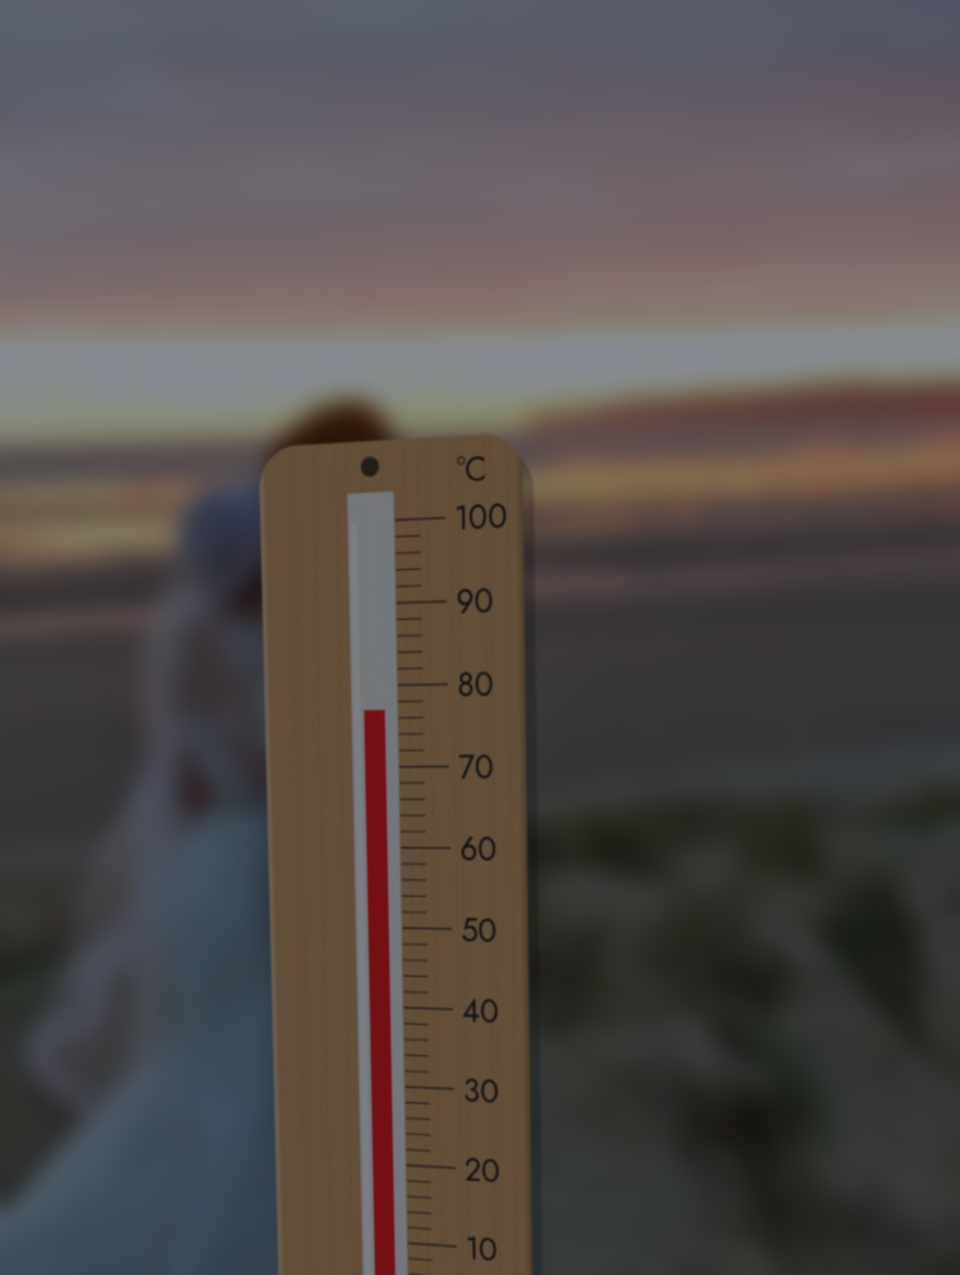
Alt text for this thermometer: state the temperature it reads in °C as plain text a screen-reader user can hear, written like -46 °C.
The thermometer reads 77 °C
